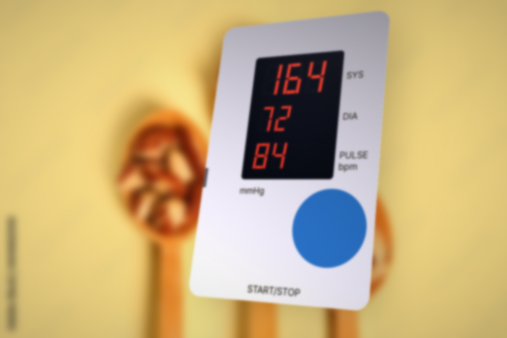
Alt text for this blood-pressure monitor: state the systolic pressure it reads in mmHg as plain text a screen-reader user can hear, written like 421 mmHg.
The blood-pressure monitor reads 164 mmHg
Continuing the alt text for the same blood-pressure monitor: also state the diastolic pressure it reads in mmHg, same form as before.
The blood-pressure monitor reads 72 mmHg
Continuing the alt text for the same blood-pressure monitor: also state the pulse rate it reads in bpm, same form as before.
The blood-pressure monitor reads 84 bpm
